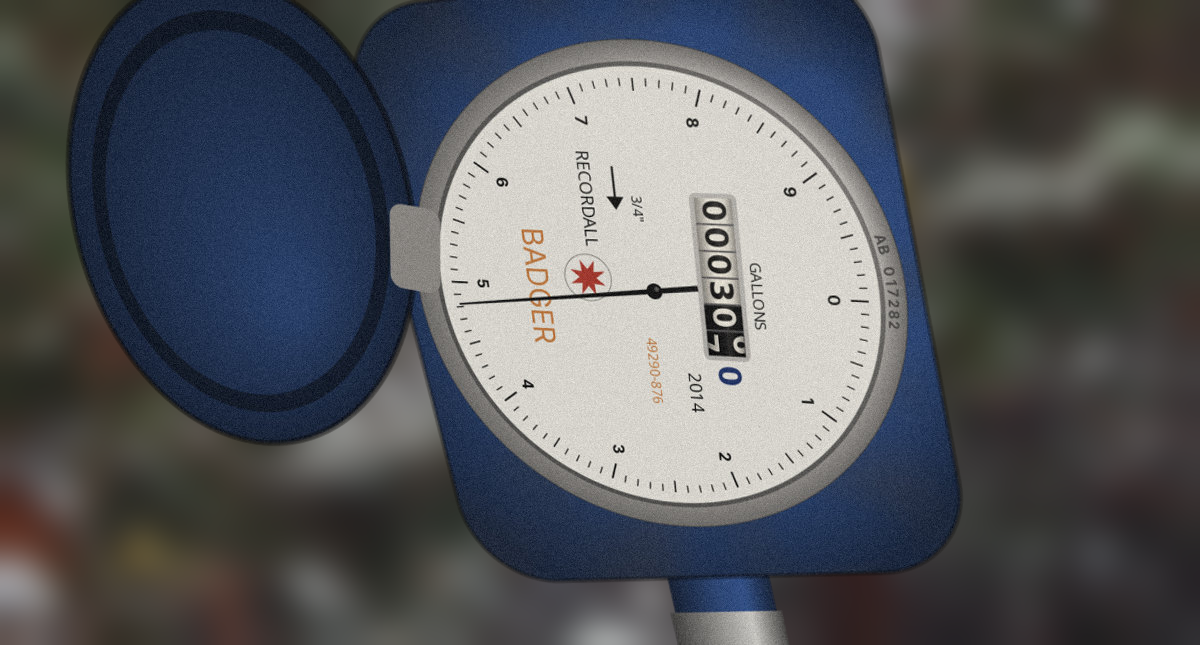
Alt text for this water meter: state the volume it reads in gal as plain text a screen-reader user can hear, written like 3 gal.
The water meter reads 3064.8 gal
